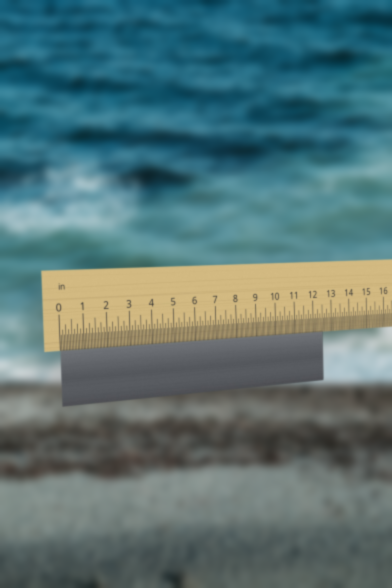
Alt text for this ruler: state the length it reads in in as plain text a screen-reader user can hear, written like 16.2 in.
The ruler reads 12.5 in
